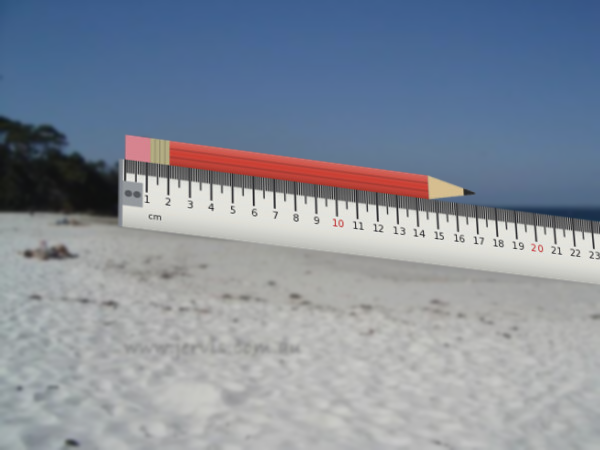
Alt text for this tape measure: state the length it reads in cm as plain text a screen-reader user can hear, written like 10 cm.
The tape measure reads 17 cm
